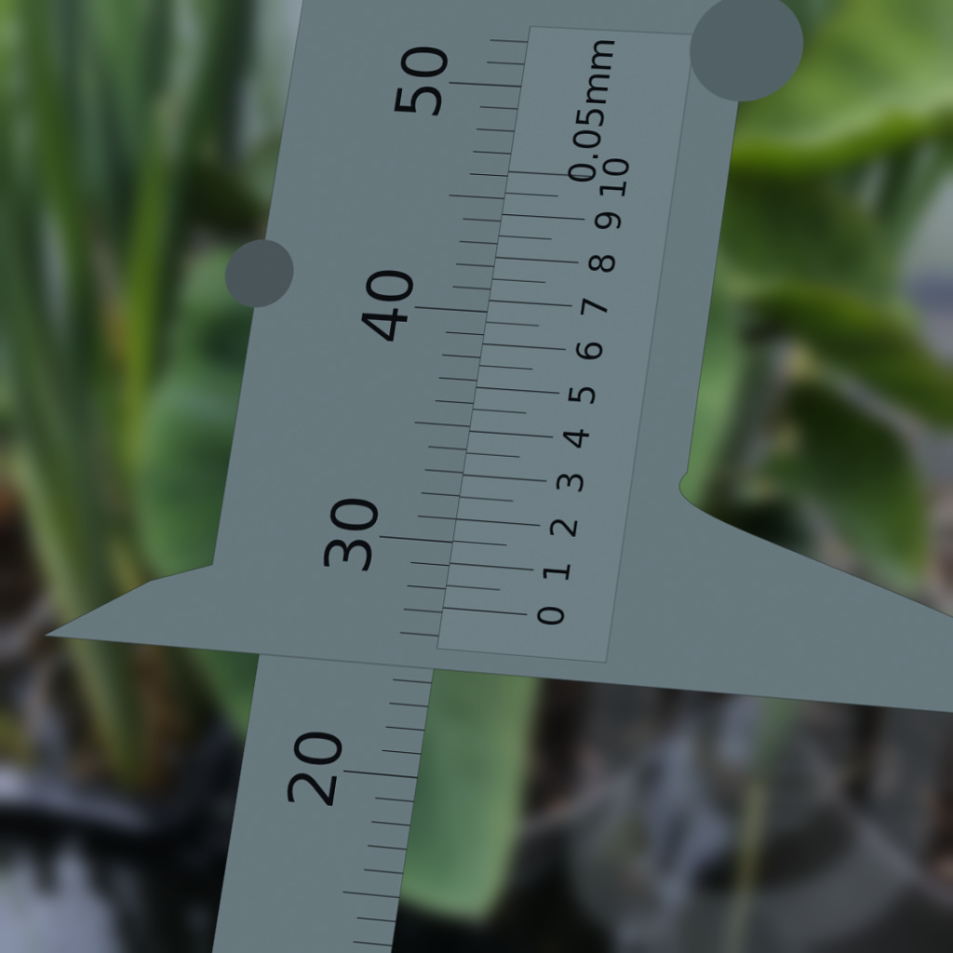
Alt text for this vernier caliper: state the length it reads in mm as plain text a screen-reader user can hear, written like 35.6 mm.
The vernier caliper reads 27.20 mm
